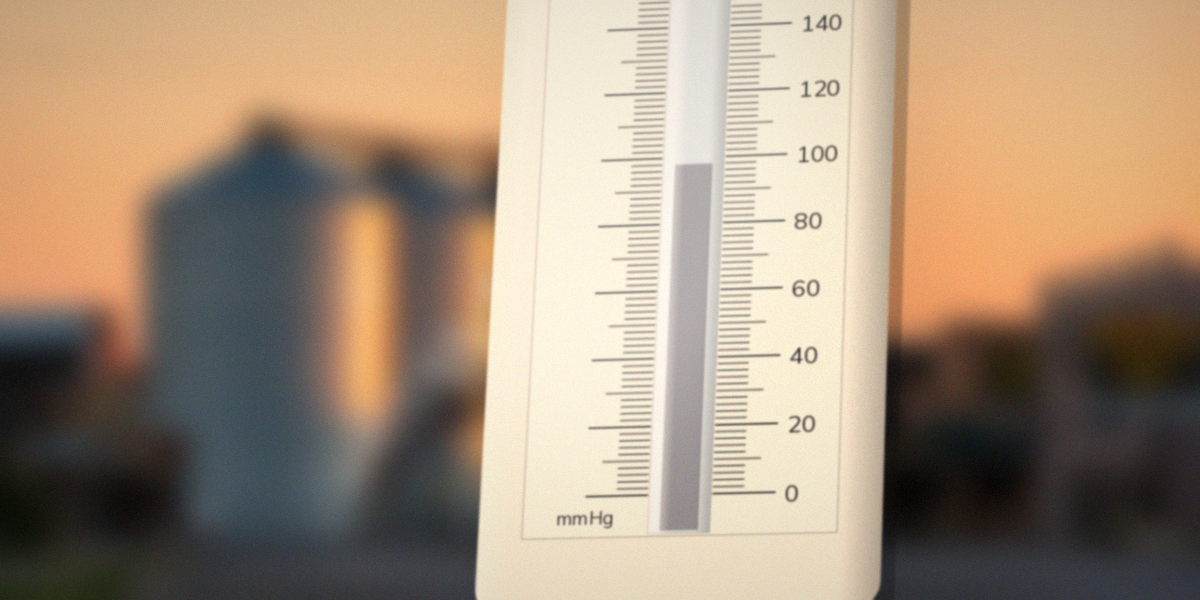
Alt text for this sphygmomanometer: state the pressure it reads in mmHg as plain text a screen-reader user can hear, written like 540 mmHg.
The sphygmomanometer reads 98 mmHg
